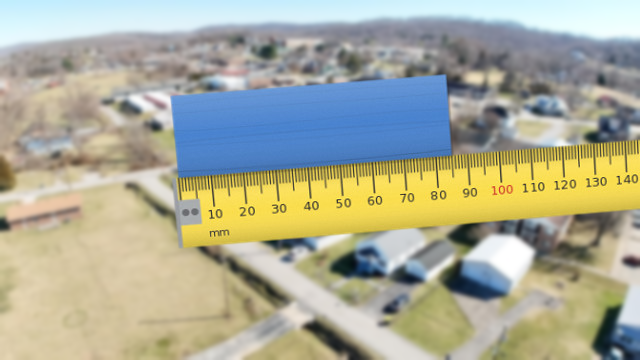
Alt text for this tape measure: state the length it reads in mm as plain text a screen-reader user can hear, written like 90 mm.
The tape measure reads 85 mm
